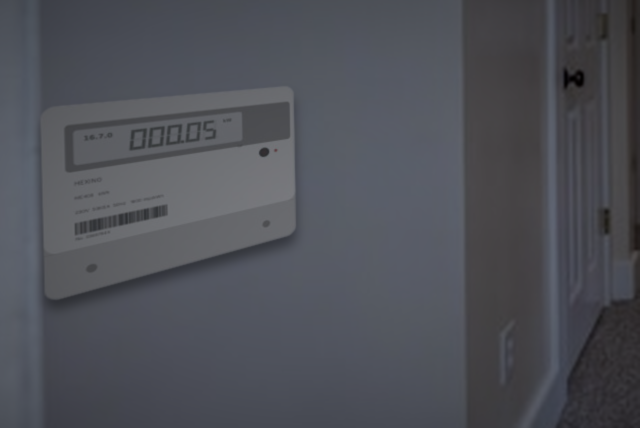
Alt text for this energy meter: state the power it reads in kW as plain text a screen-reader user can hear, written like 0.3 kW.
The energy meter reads 0.05 kW
